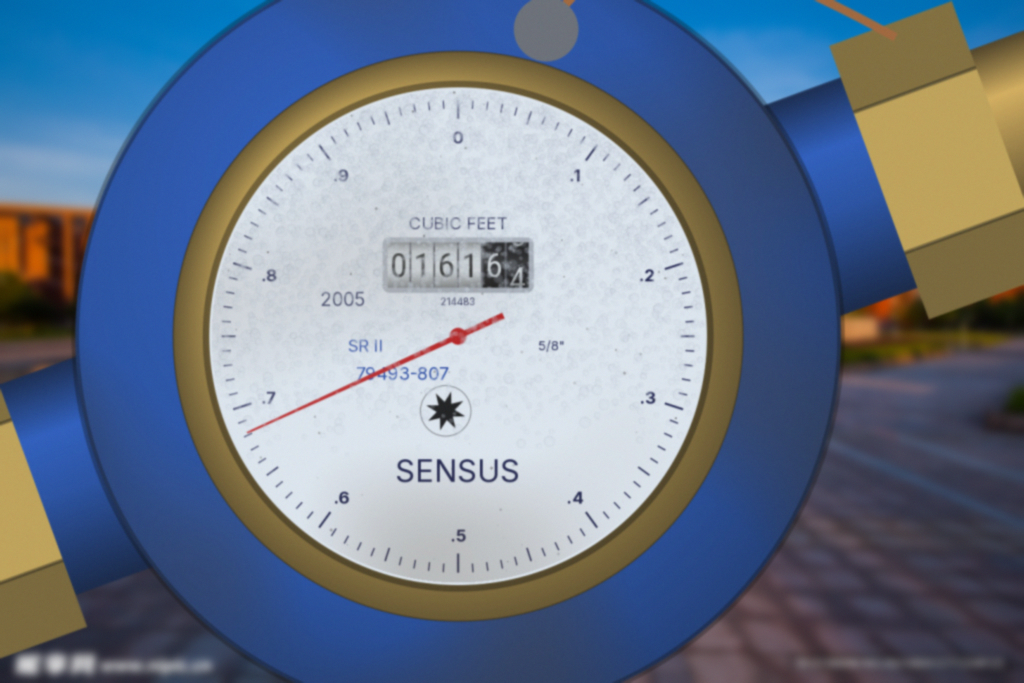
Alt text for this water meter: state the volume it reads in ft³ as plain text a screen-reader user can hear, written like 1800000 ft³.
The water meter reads 16163.68 ft³
